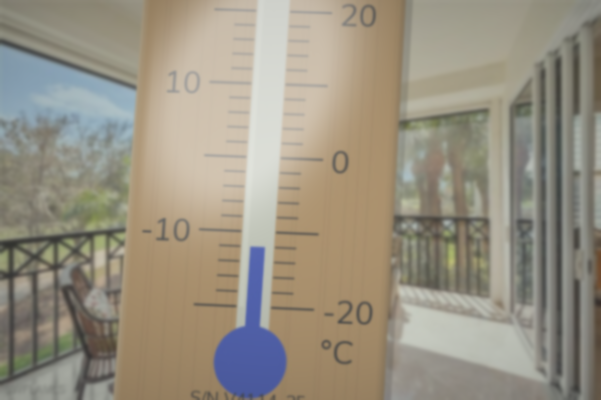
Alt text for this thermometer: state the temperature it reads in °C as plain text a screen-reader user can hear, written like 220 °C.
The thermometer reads -12 °C
